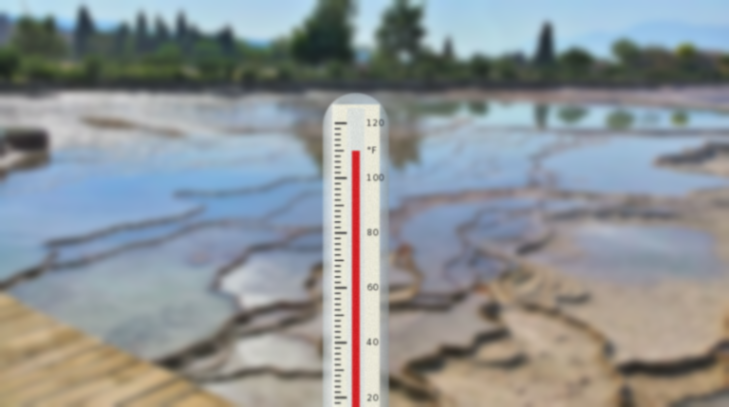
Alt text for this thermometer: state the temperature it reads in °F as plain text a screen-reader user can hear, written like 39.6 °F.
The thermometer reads 110 °F
